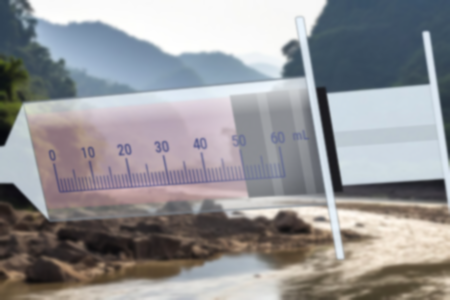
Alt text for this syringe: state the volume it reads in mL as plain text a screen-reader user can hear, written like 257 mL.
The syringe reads 50 mL
